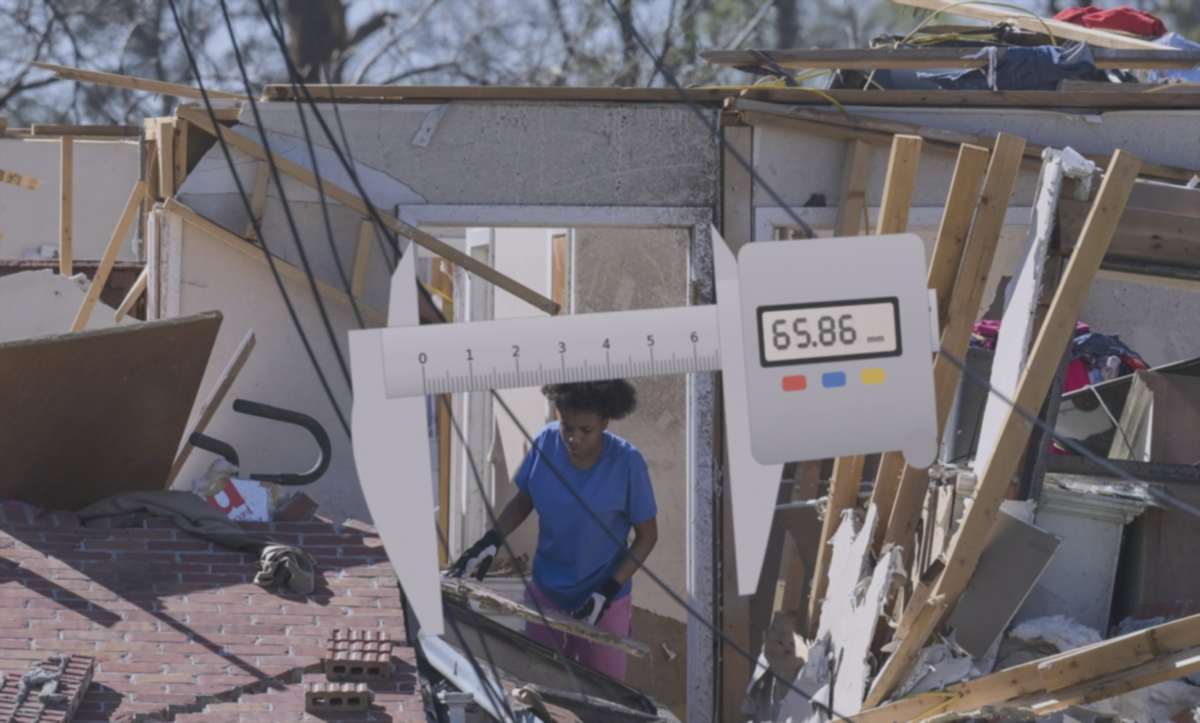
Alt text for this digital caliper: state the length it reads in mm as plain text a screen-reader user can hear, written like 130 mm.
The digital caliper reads 65.86 mm
